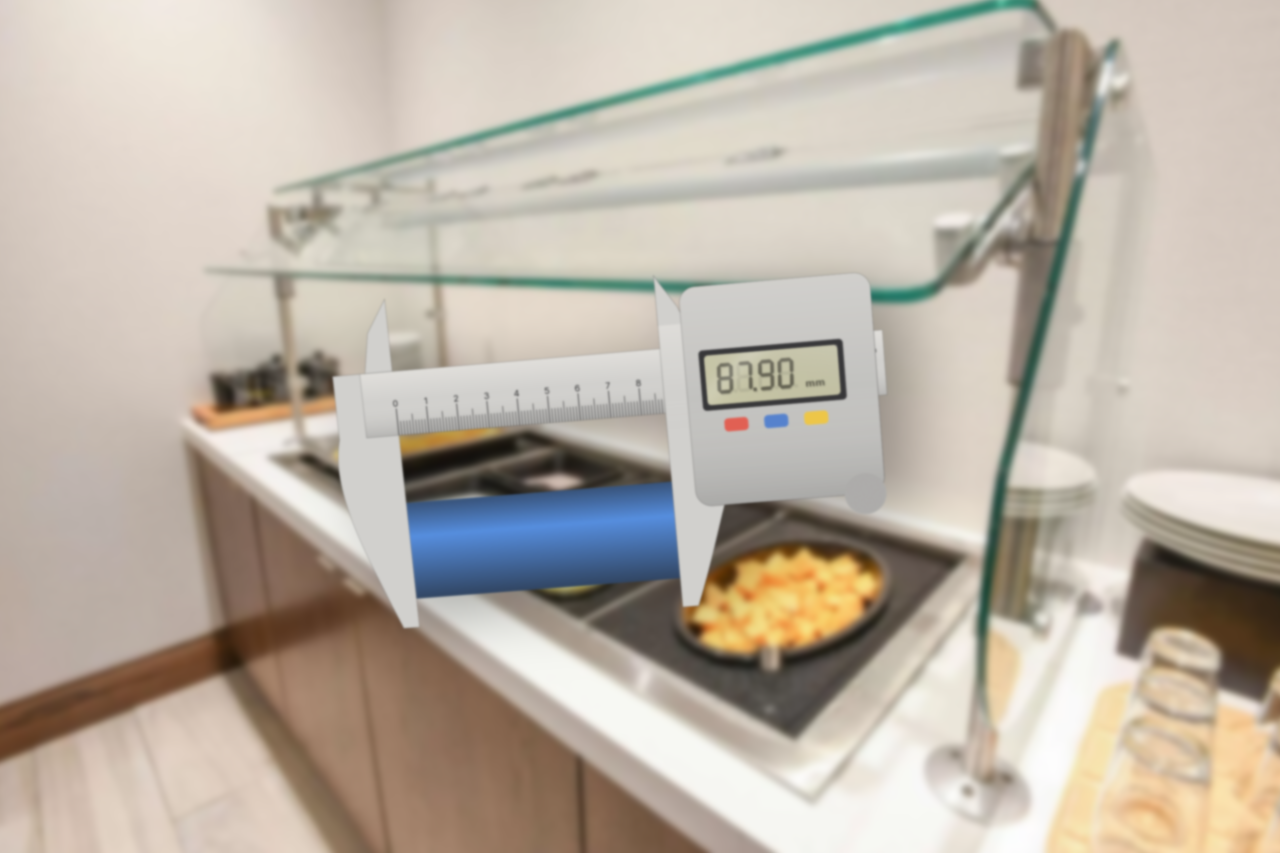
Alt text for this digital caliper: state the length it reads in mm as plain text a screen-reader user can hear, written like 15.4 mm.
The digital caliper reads 87.90 mm
